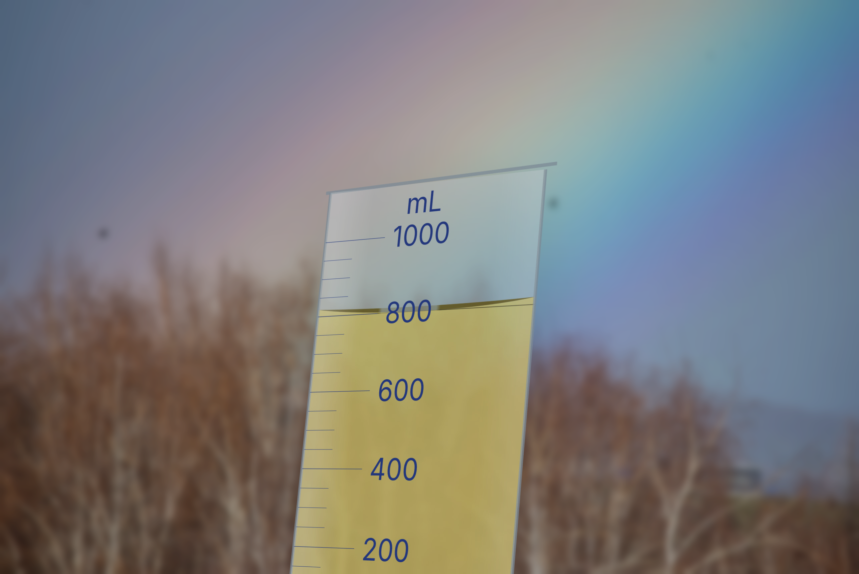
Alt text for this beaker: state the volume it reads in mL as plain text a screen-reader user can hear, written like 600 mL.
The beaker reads 800 mL
